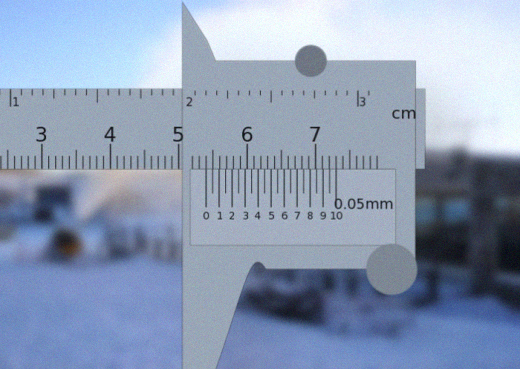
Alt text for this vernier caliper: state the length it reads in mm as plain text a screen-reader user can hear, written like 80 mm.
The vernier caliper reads 54.0 mm
